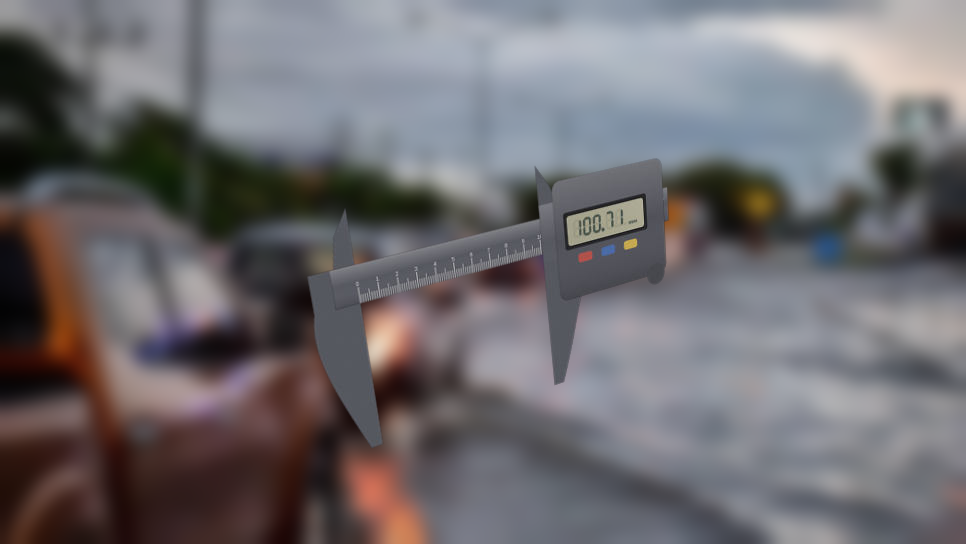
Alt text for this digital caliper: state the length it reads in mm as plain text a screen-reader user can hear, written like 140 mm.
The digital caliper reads 100.71 mm
